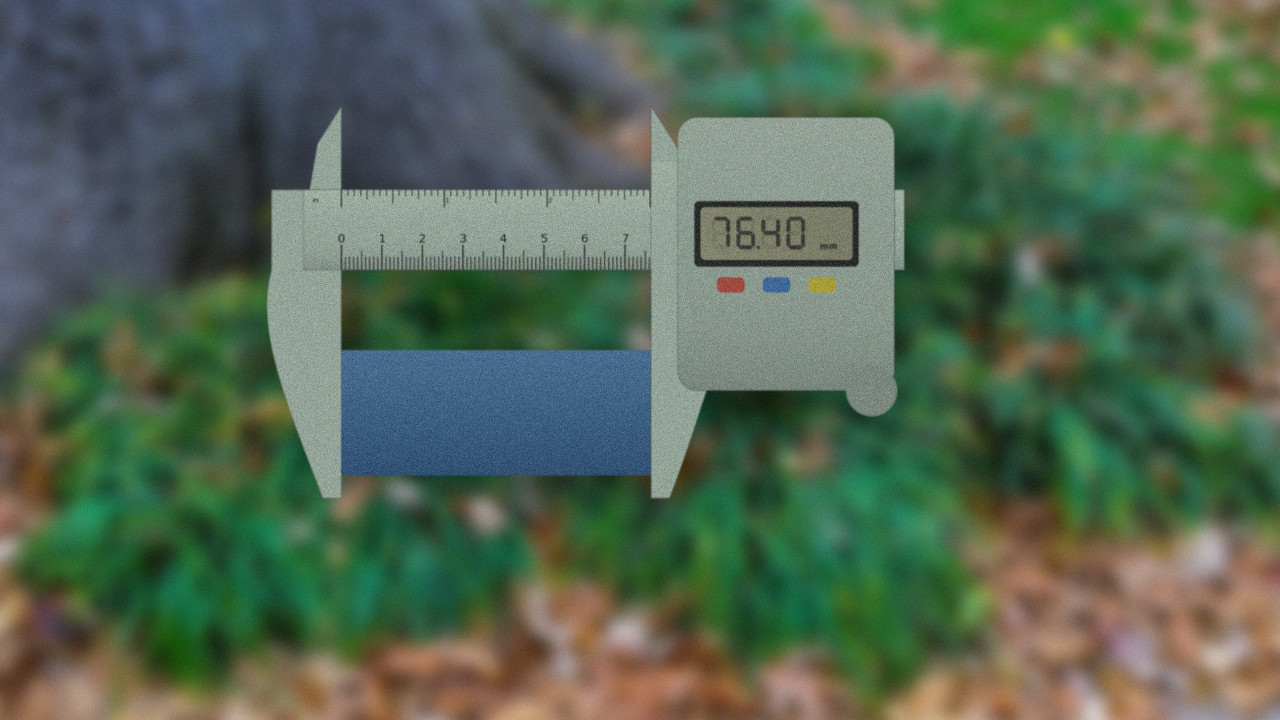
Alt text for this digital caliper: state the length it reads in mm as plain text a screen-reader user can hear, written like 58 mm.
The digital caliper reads 76.40 mm
